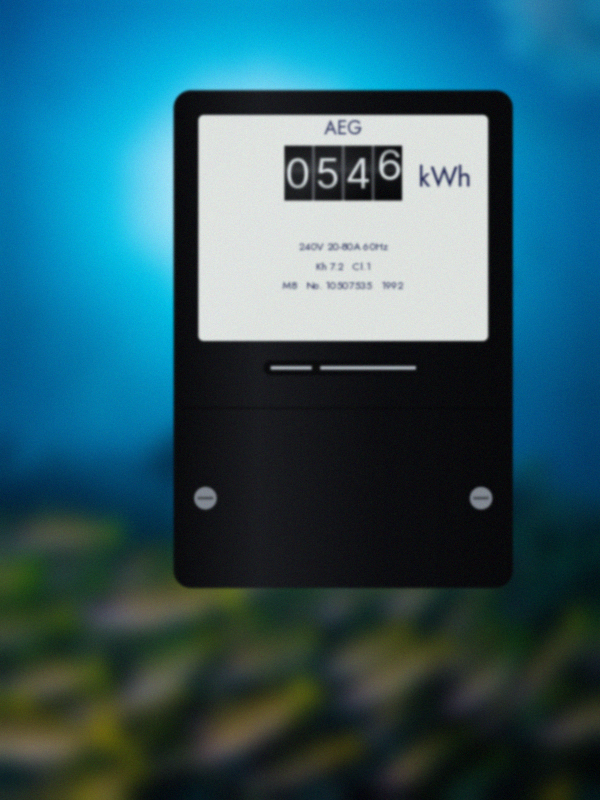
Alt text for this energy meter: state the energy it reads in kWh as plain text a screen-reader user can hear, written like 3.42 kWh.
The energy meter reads 546 kWh
